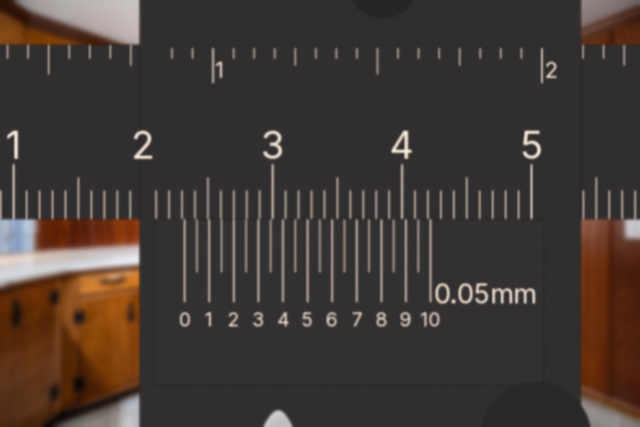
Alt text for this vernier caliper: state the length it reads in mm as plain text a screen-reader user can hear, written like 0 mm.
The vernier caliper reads 23.2 mm
